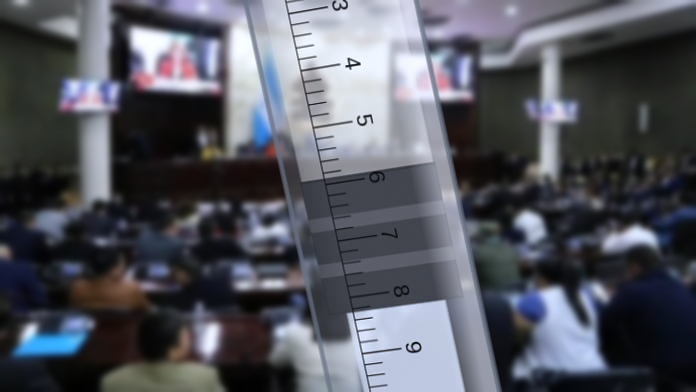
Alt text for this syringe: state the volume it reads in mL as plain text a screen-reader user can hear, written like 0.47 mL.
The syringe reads 5.9 mL
